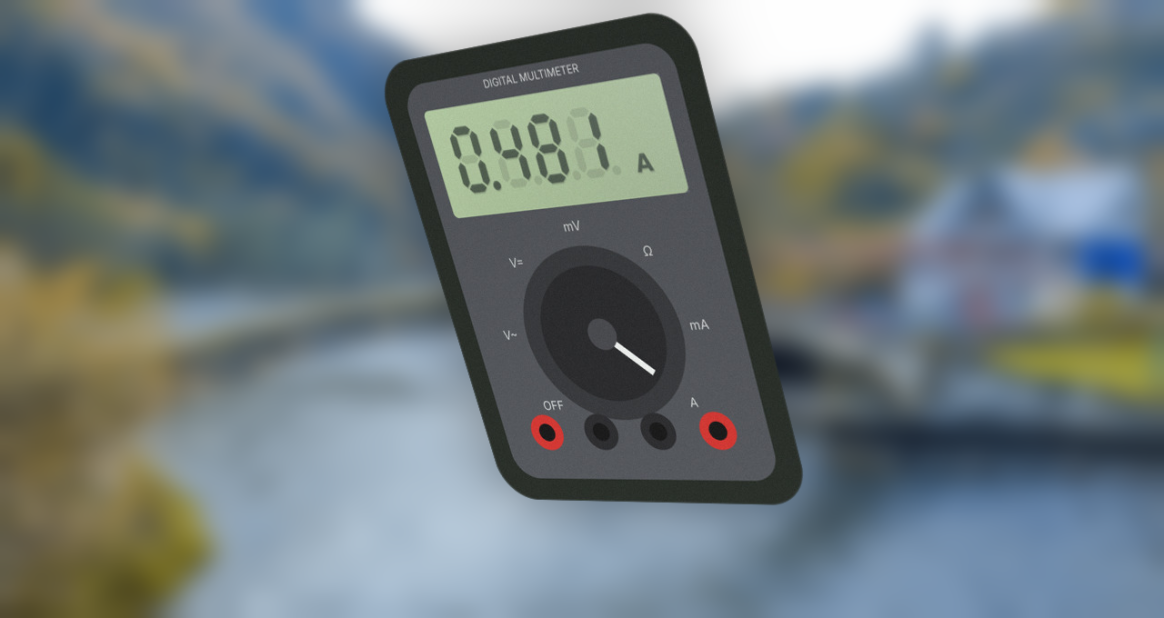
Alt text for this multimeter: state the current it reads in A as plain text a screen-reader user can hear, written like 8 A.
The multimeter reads 0.481 A
